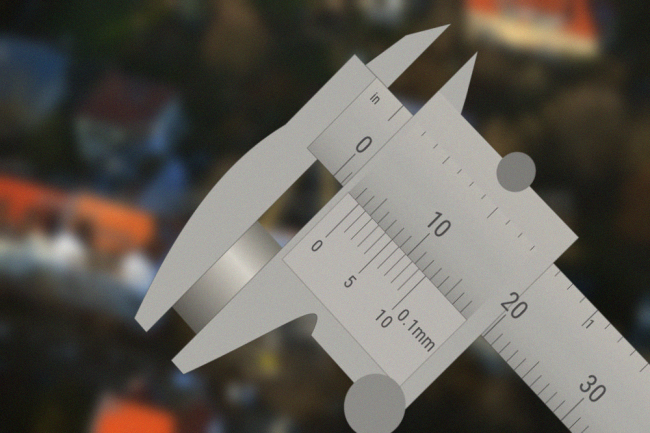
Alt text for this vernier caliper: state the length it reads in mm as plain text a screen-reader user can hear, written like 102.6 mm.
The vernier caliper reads 3.5 mm
